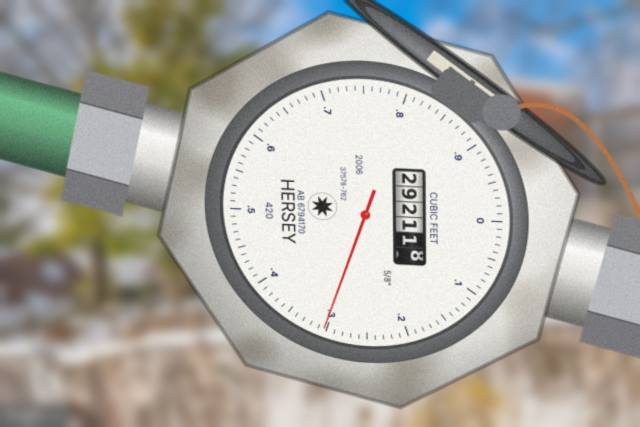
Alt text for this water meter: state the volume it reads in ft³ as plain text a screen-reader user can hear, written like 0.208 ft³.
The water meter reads 292118.30 ft³
